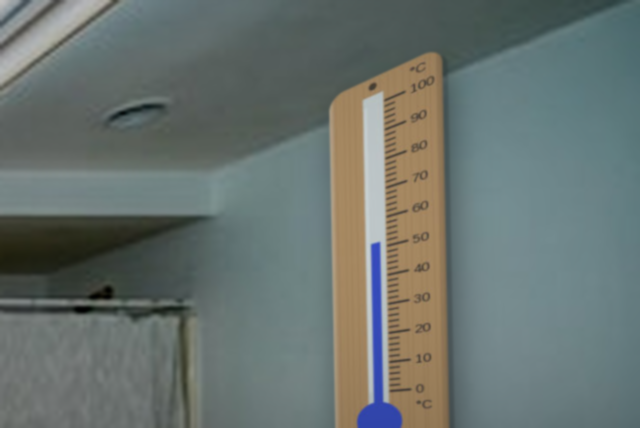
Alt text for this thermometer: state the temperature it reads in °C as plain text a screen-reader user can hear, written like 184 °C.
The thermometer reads 52 °C
